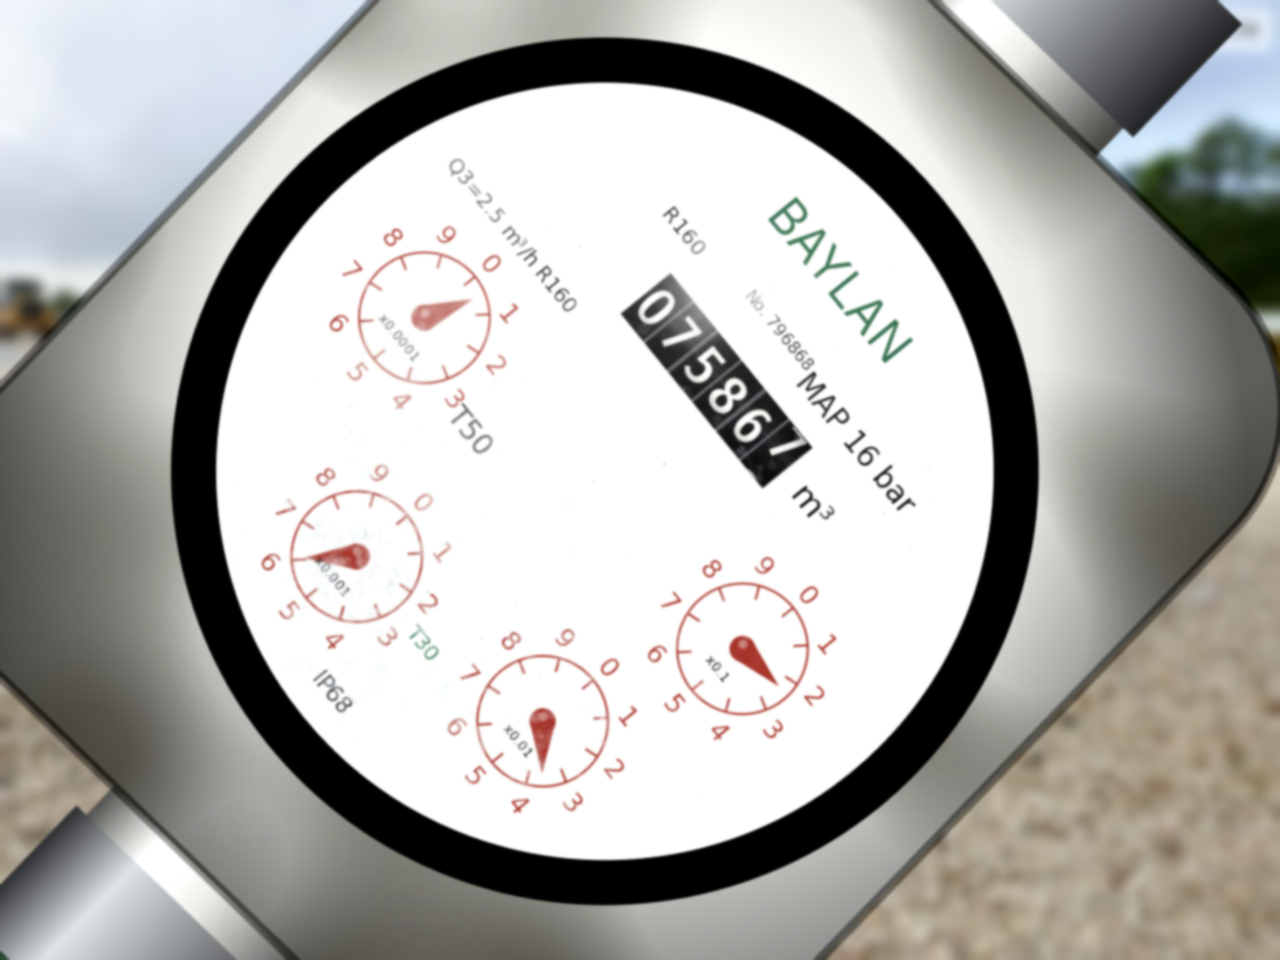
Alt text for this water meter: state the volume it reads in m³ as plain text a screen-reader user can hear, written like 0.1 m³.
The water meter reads 75867.2360 m³
